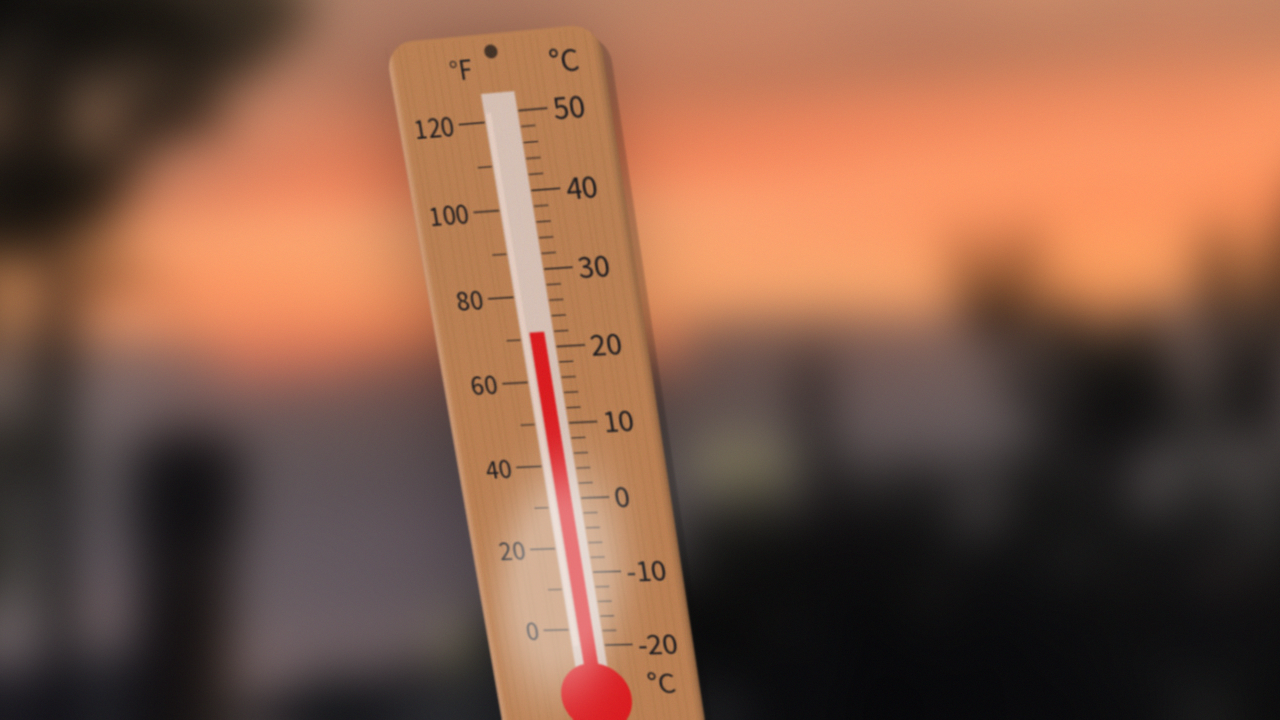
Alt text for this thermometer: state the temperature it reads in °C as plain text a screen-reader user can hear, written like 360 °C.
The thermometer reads 22 °C
